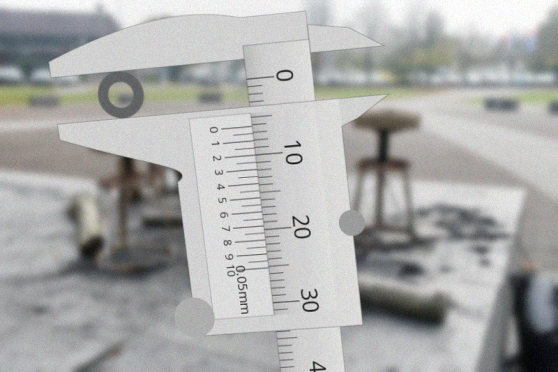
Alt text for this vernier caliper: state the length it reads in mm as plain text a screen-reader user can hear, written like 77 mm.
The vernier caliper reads 6.2 mm
